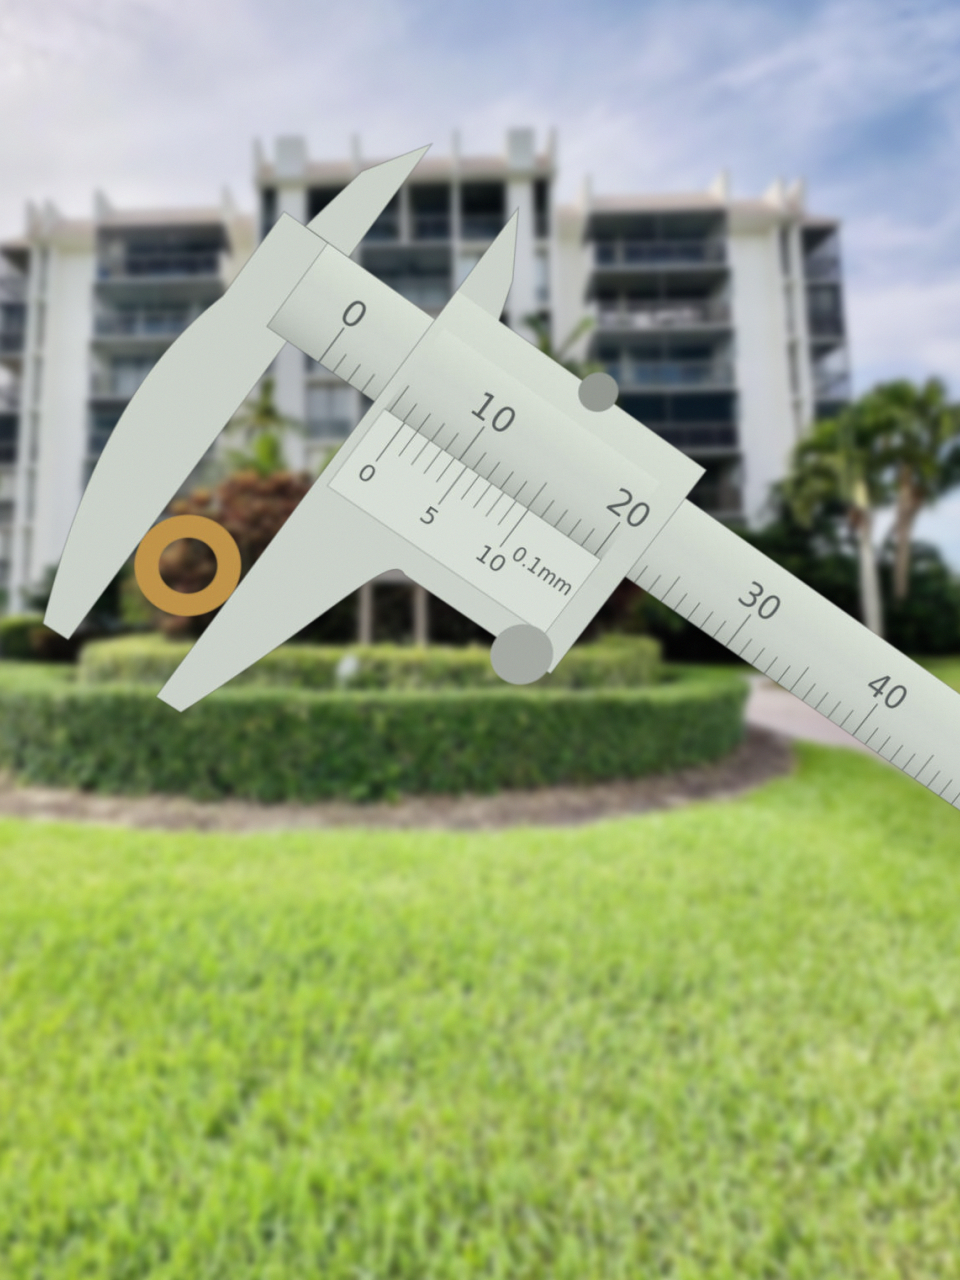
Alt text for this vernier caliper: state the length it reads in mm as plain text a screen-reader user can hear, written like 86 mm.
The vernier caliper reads 6.1 mm
